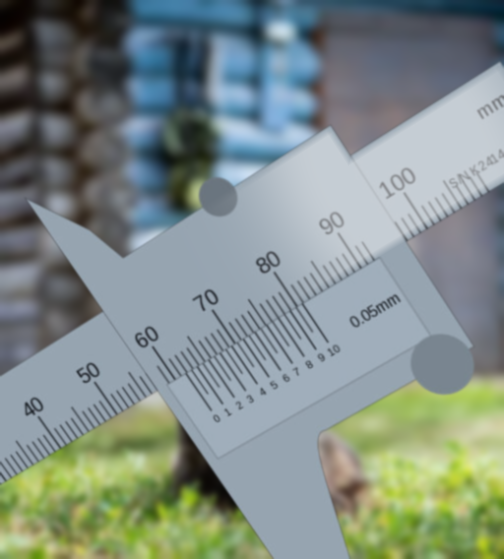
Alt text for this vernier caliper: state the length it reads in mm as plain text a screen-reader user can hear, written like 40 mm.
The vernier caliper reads 61.8 mm
